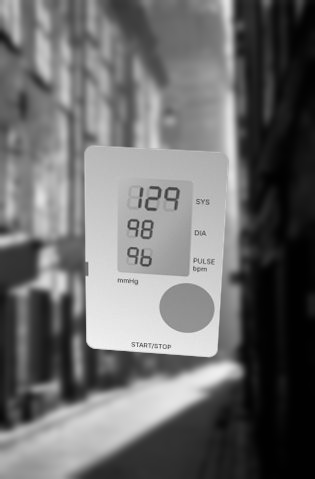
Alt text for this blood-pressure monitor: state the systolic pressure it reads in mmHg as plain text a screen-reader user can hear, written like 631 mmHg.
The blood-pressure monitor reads 129 mmHg
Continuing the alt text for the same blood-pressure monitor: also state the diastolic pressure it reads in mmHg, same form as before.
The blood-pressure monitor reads 98 mmHg
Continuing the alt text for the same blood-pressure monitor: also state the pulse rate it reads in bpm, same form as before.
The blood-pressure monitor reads 96 bpm
